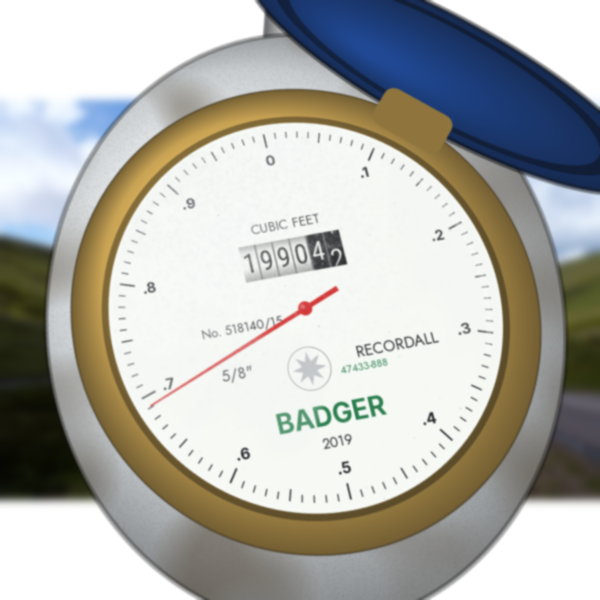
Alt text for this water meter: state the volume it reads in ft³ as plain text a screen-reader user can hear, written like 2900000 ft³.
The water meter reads 199041.69 ft³
